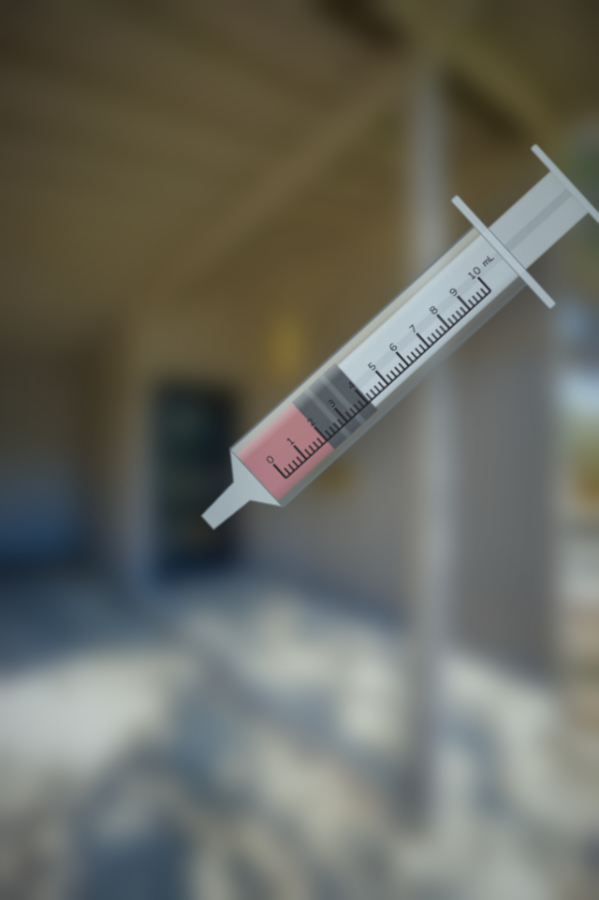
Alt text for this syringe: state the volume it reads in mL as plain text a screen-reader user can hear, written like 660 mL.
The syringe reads 2 mL
